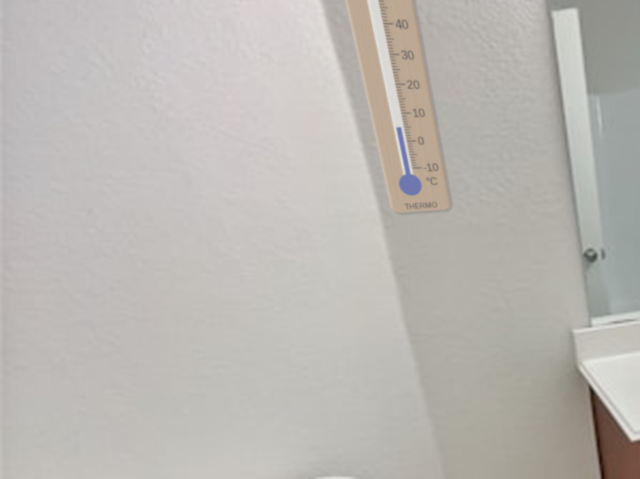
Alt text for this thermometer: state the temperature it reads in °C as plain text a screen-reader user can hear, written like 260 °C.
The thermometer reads 5 °C
